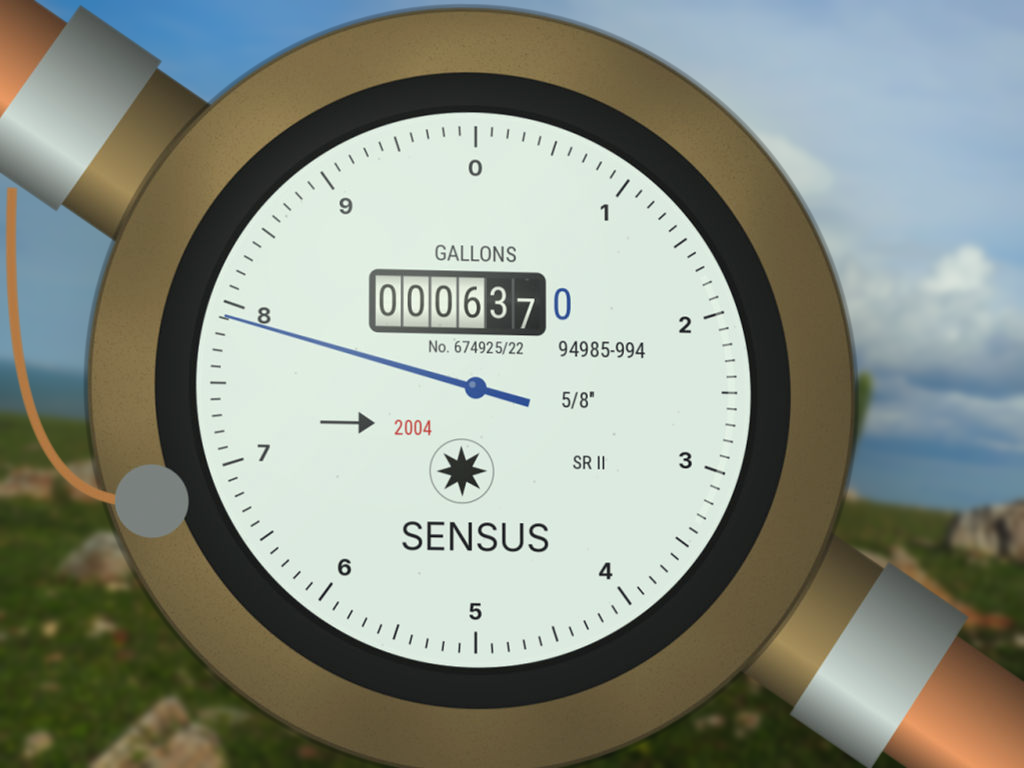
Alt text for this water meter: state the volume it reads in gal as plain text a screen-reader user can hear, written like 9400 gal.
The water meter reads 6367.9 gal
